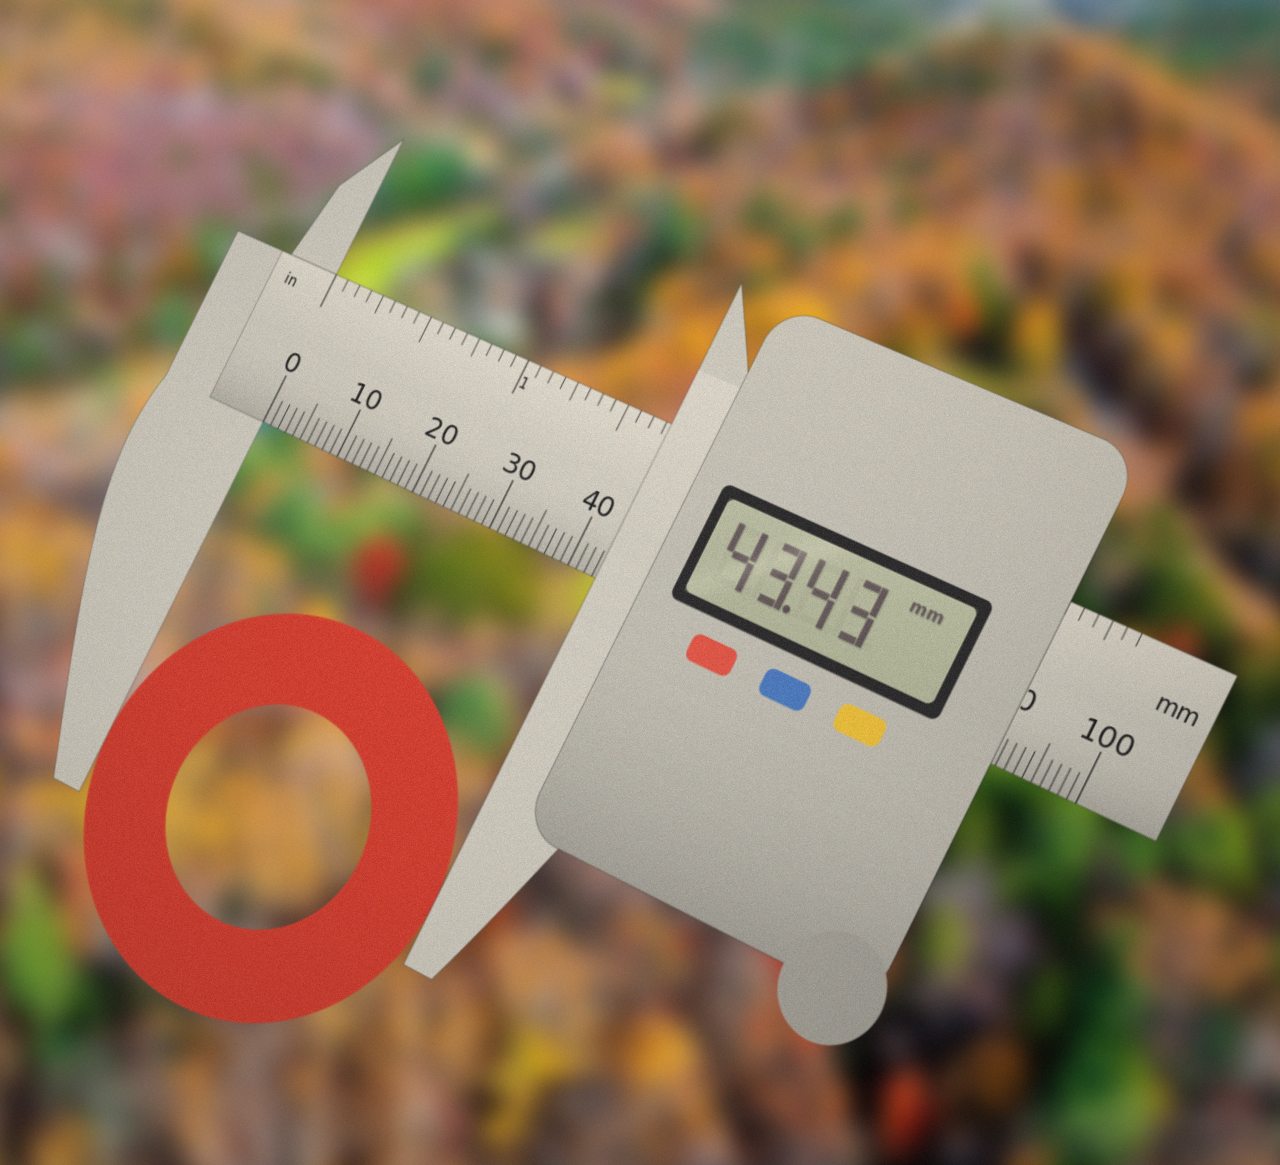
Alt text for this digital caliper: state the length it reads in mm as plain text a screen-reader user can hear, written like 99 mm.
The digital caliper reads 43.43 mm
